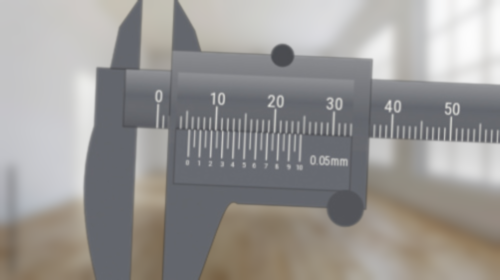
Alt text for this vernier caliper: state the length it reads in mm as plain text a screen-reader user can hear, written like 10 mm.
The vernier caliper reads 5.5 mm
